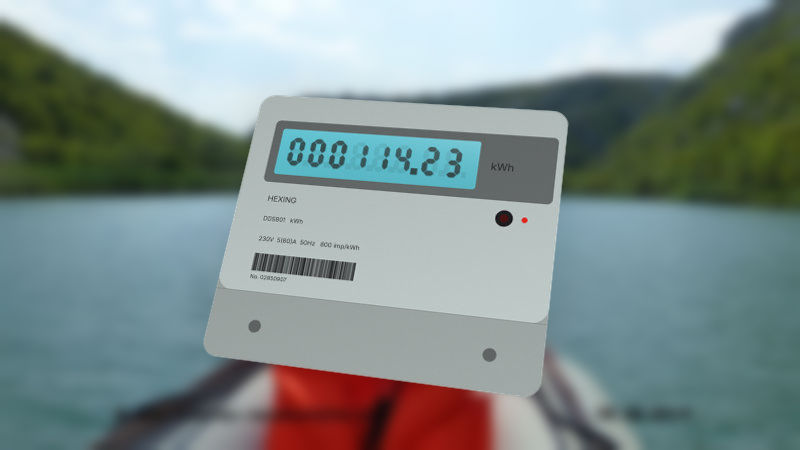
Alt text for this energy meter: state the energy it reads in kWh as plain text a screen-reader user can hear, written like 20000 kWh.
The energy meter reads 114.23 kWh
